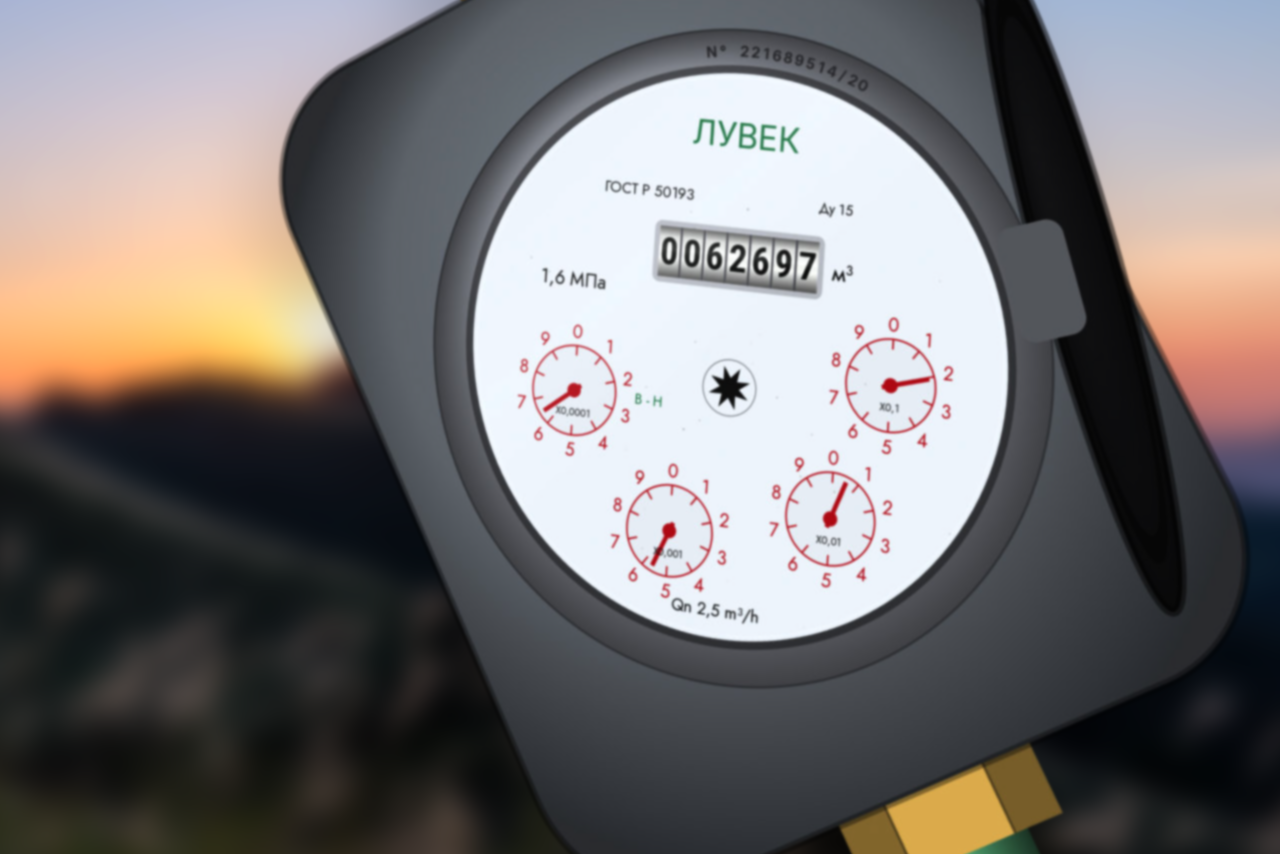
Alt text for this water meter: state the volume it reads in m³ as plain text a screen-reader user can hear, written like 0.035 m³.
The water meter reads 62697.2056 m³
